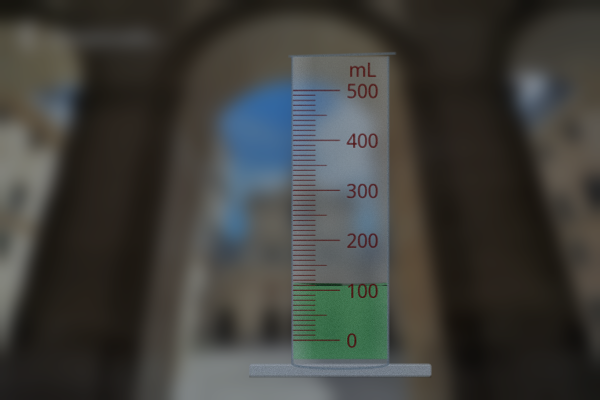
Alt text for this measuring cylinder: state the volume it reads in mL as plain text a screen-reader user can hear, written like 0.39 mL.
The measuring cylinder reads 110 mL
